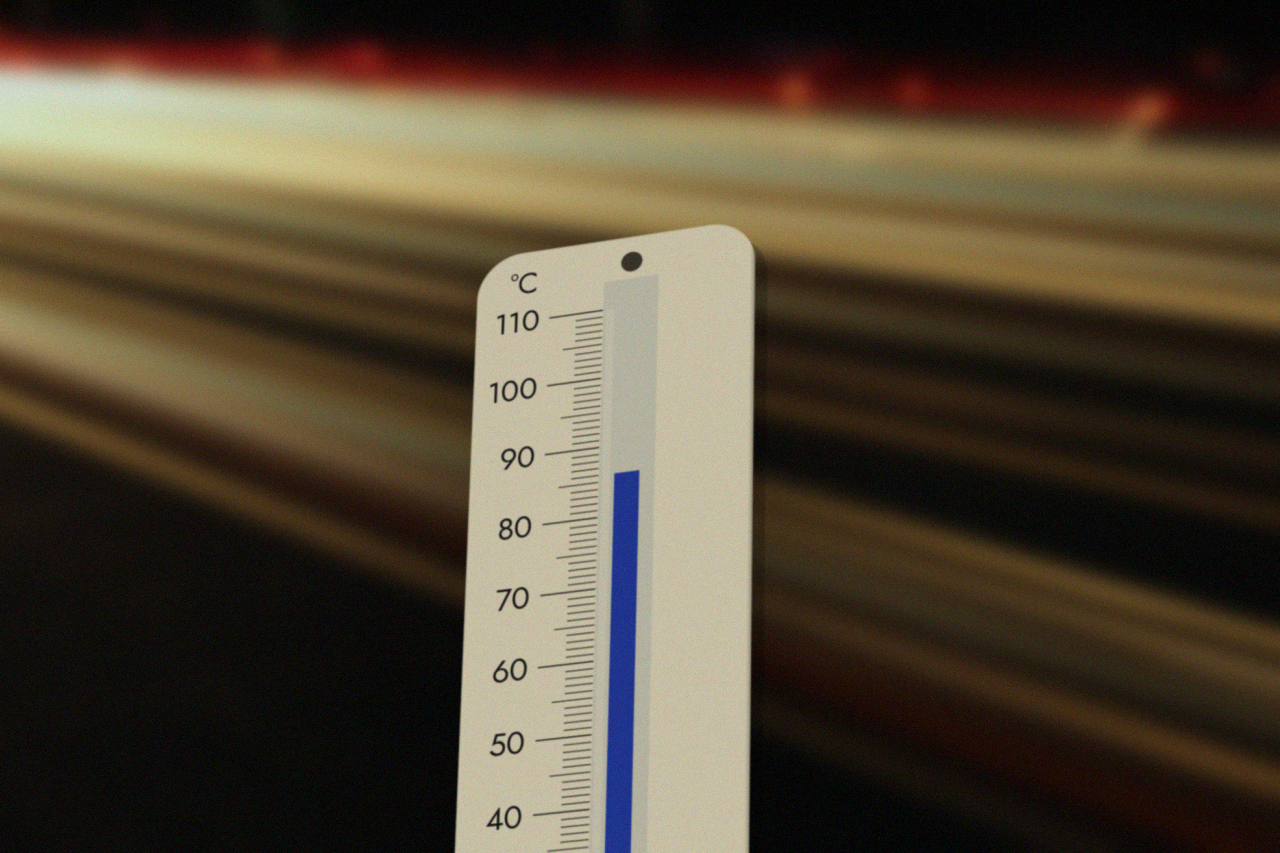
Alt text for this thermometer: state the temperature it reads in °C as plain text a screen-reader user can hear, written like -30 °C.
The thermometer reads 86 °C
